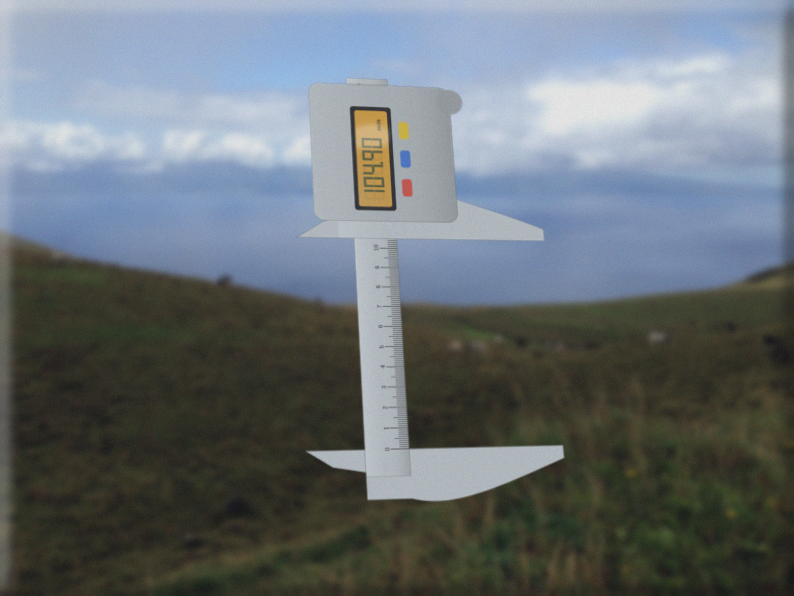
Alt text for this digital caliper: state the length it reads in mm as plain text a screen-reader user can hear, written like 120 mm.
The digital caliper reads 104.90 mm
